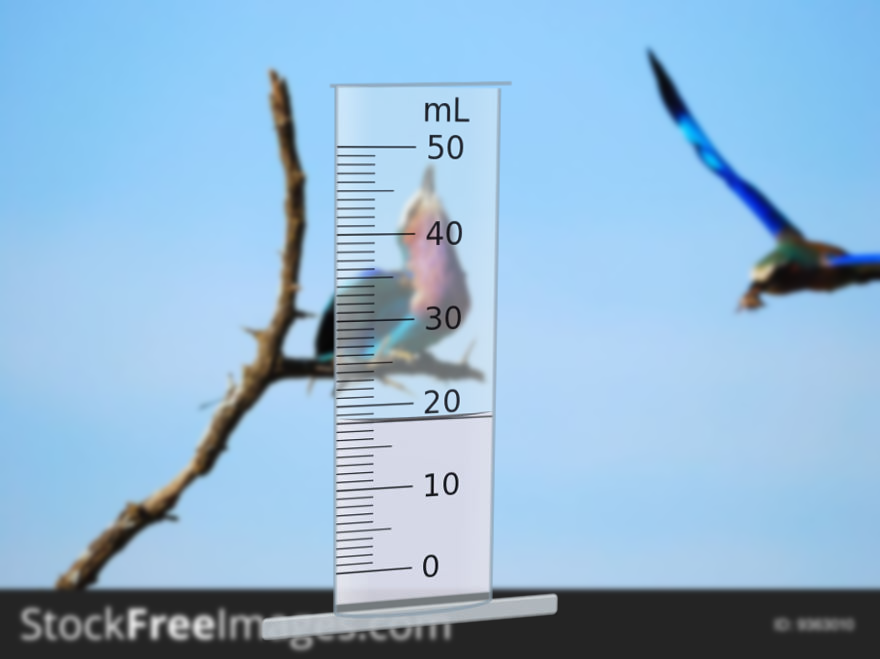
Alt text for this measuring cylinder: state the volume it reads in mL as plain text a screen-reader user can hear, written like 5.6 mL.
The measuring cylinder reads 18 mL
